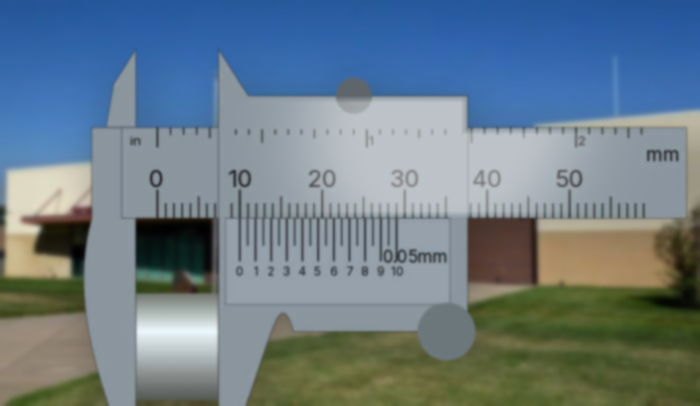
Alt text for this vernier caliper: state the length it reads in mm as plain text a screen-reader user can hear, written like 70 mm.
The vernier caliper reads 10.0 mm
